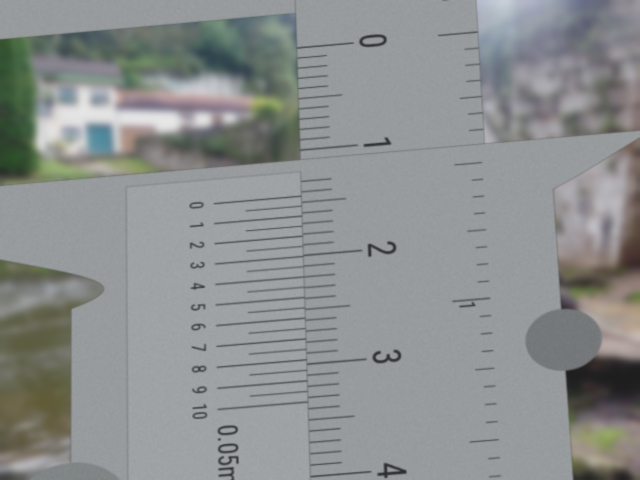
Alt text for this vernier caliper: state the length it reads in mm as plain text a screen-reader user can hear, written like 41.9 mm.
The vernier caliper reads 14.4 mm
